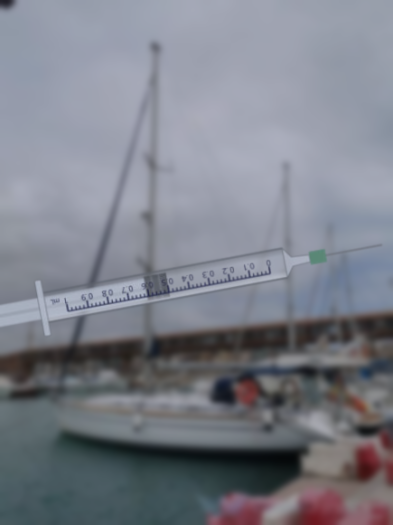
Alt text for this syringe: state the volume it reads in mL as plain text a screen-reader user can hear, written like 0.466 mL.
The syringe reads 0.5 mL
